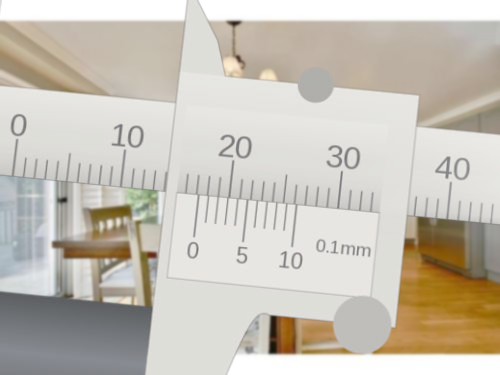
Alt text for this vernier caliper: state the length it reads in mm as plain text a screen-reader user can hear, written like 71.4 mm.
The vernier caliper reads 17.2 mm
